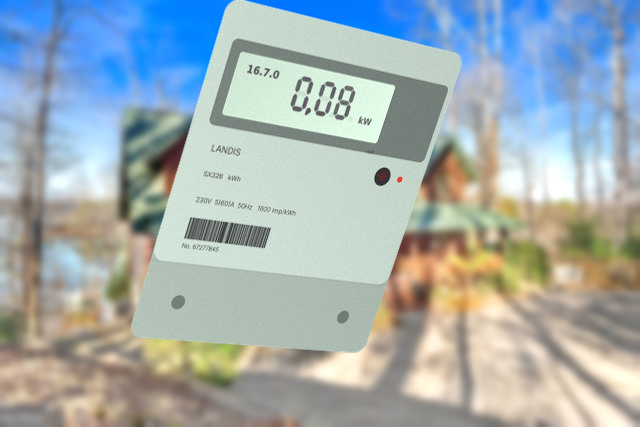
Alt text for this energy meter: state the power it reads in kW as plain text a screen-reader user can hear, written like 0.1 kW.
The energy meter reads 0.08 kW
